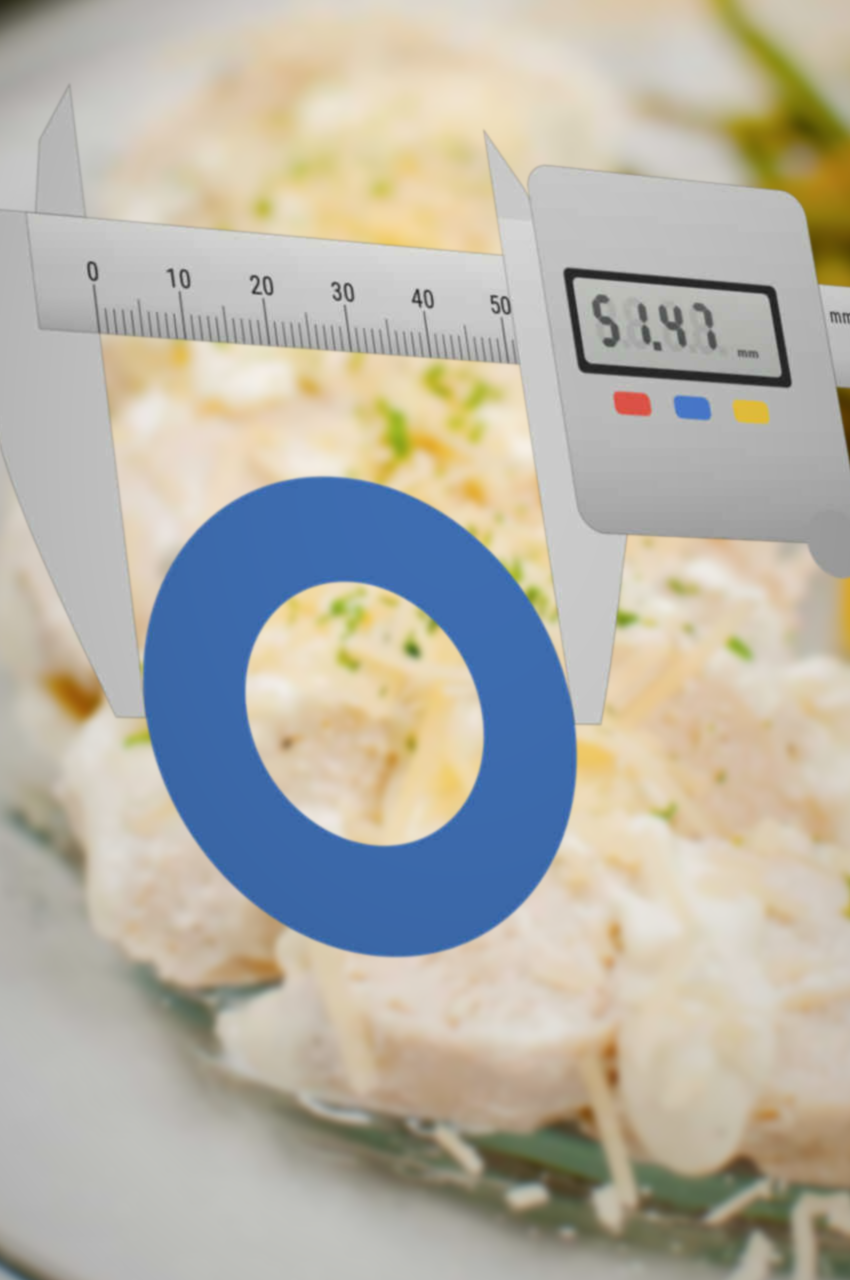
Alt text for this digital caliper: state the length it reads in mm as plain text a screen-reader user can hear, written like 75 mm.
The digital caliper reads 51.47 mm
